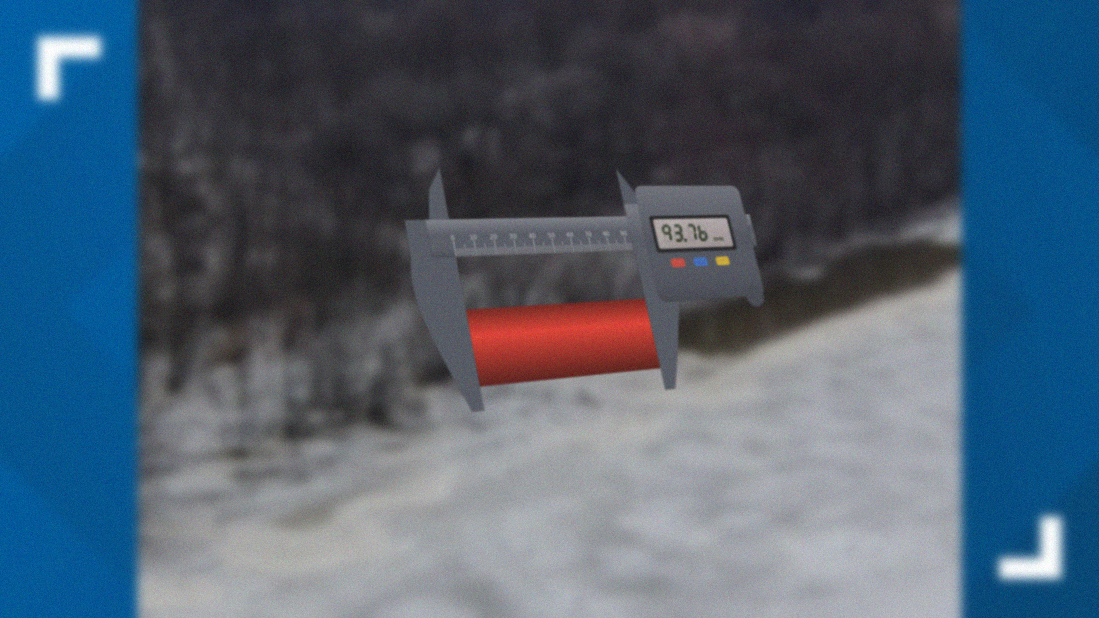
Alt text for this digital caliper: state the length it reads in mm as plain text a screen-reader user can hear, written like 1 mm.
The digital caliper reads 93.76 mm
